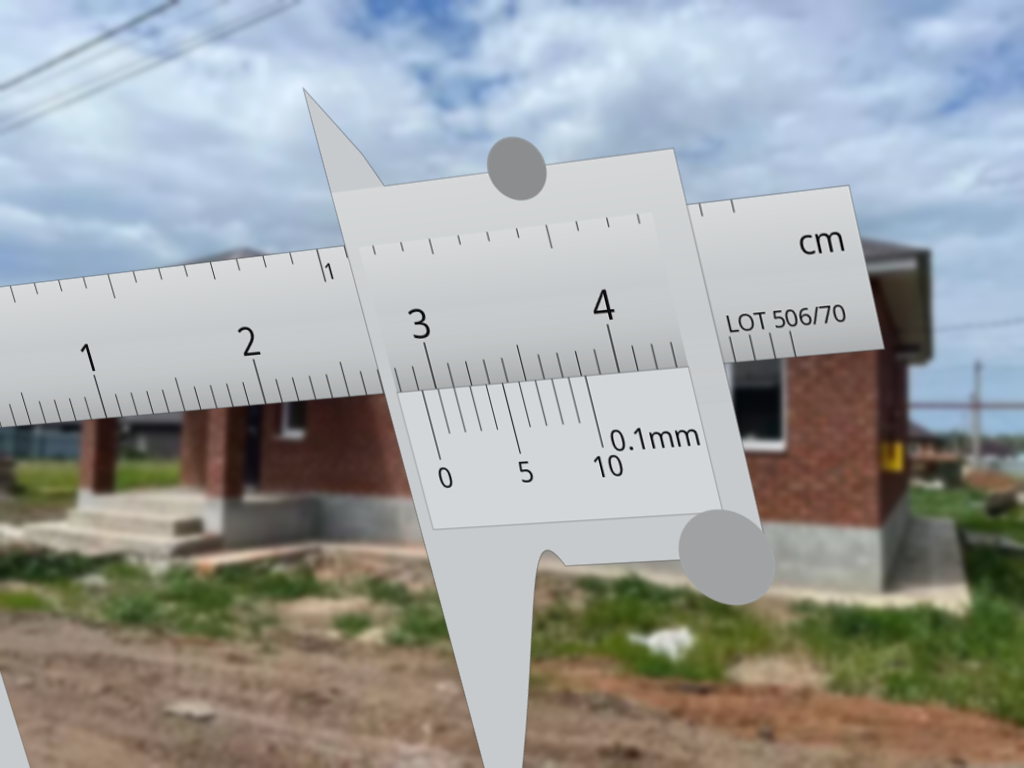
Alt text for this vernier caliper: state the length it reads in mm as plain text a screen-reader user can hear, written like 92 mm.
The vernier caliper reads 29.2 mm
